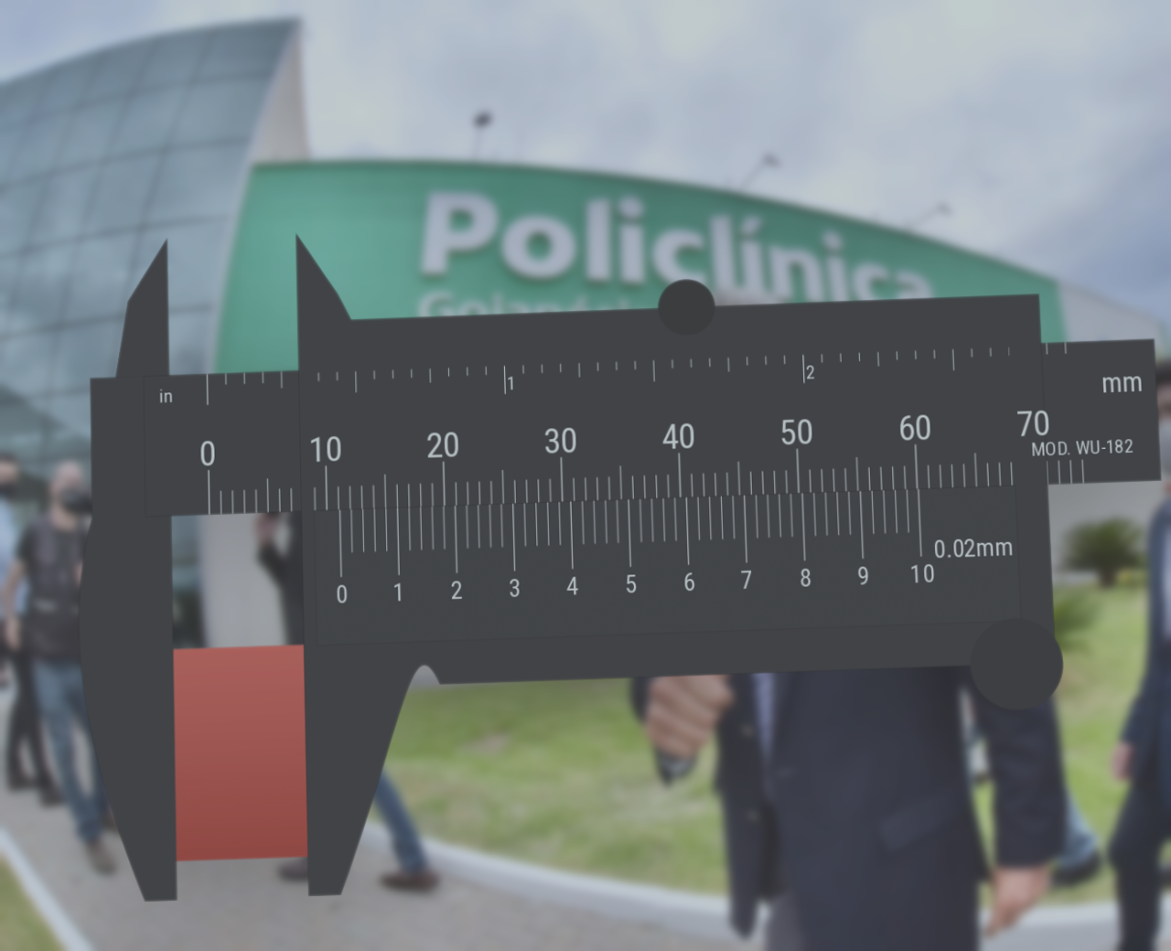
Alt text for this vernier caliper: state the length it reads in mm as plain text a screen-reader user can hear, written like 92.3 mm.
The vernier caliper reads 11.1 mm
